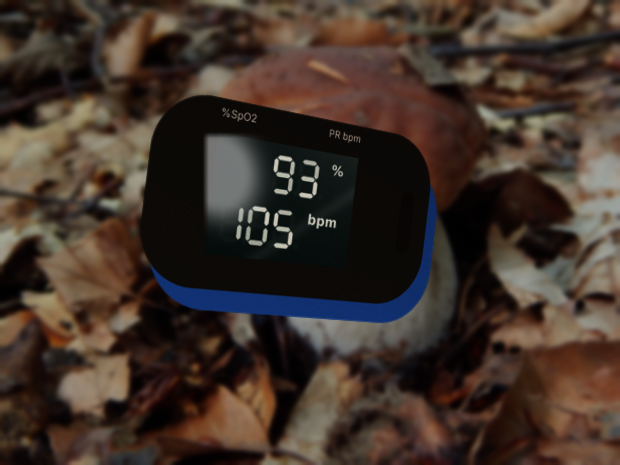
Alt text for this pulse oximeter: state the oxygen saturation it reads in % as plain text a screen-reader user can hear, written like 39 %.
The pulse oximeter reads 93 %
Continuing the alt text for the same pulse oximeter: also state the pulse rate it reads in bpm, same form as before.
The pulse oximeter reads 105 bpm
